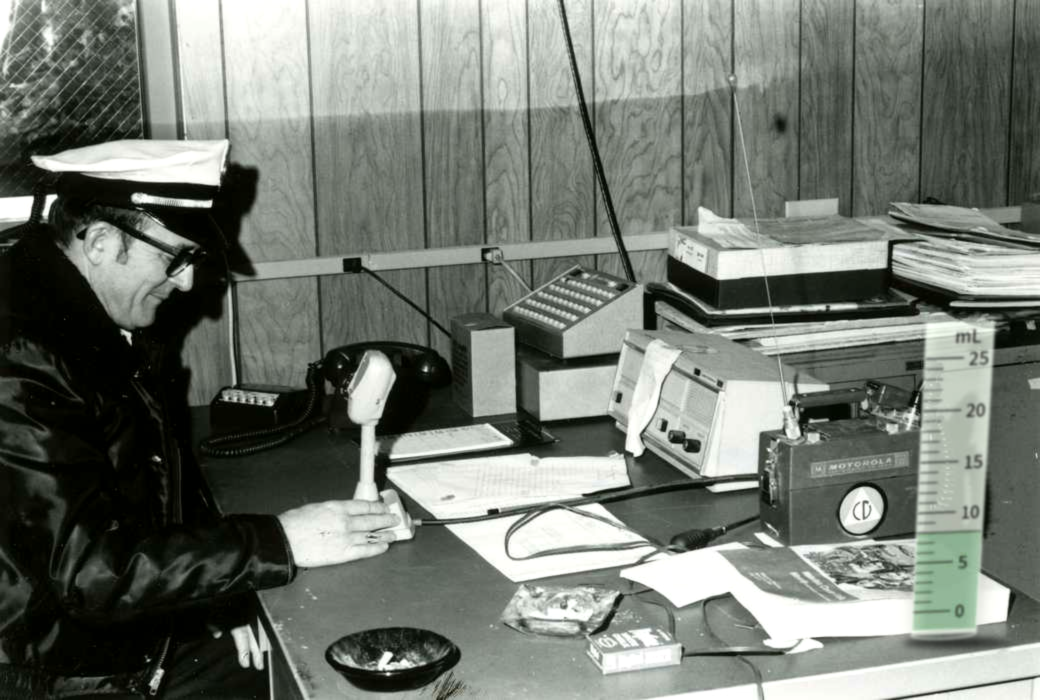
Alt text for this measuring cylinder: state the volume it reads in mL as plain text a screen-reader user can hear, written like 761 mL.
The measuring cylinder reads 8 mL
